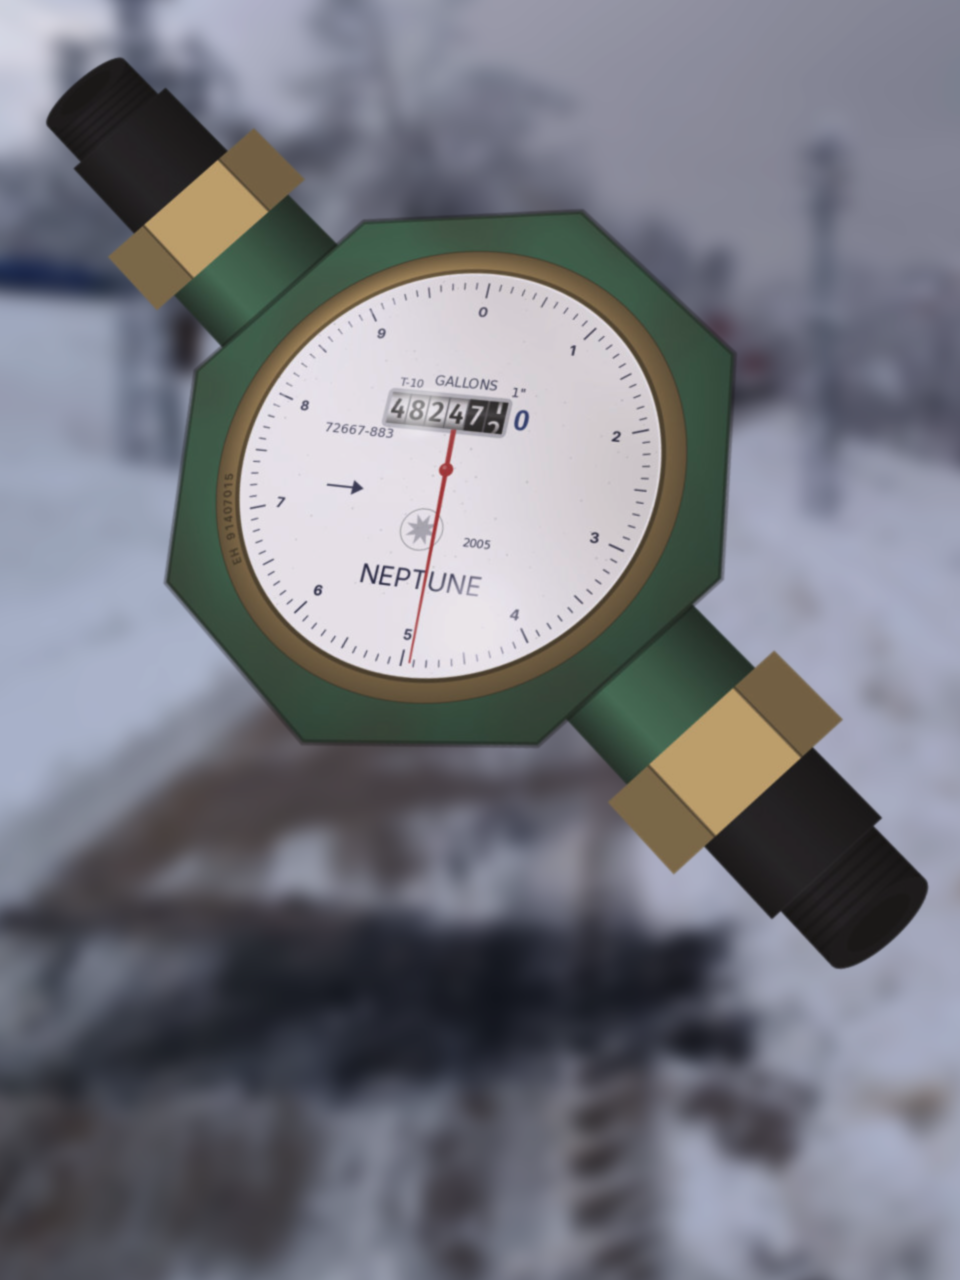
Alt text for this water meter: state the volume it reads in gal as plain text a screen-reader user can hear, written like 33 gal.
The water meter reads 4824714.9 gal
